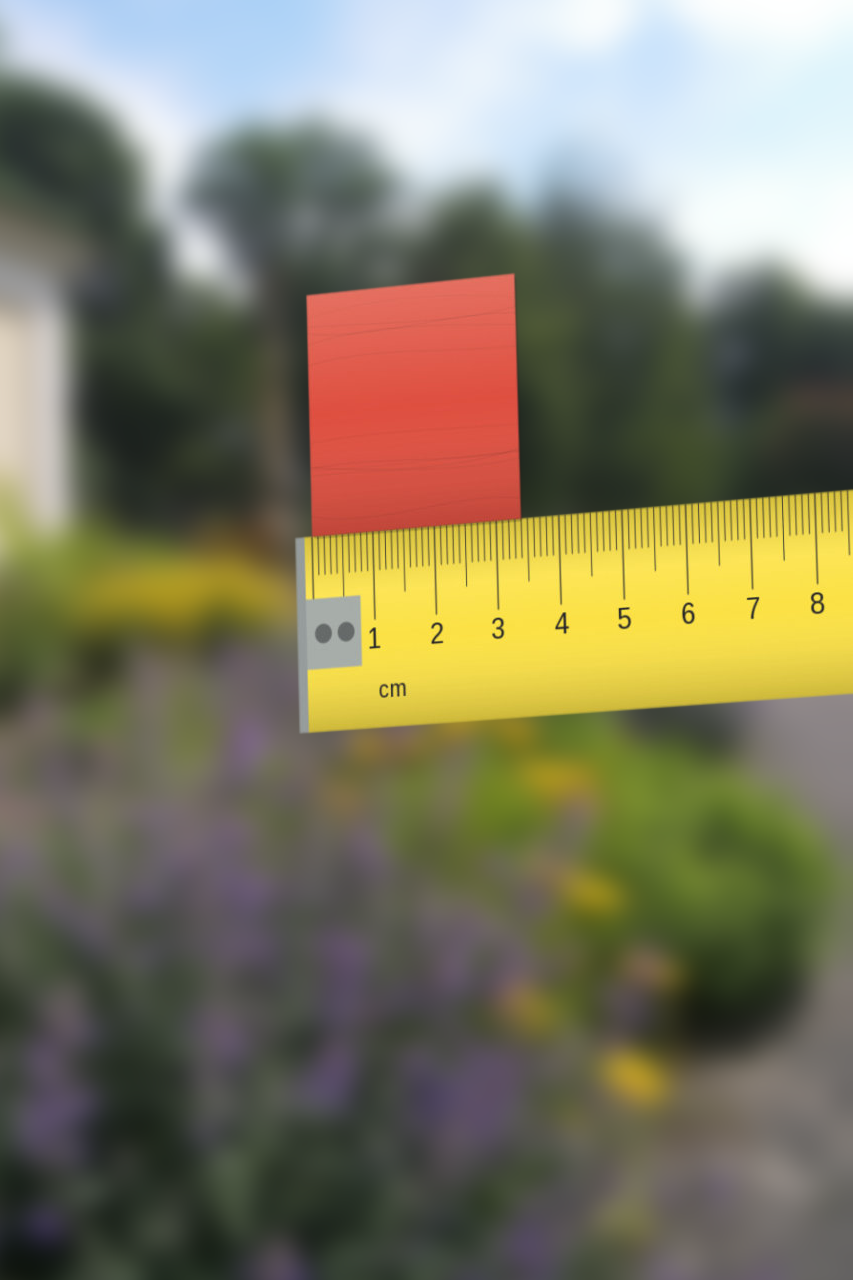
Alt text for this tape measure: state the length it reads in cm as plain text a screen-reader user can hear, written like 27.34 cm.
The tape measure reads 3.4 cm
